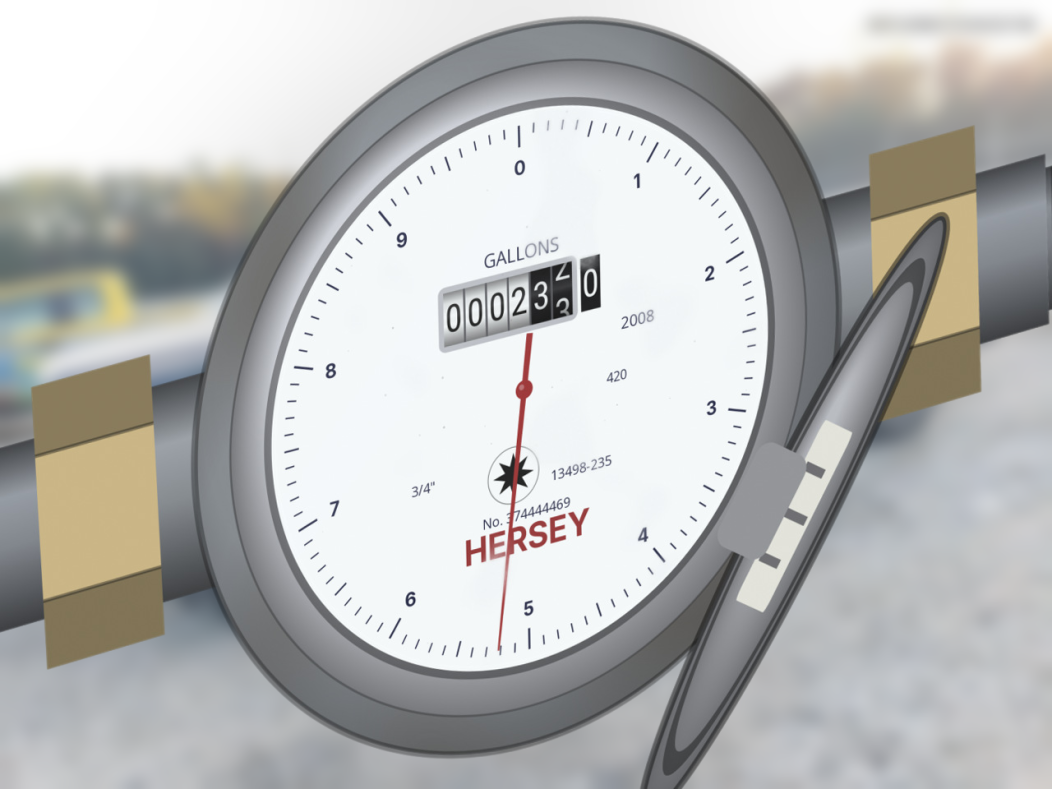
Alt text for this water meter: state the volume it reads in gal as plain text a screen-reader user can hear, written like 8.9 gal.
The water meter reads 2325.2 gal
